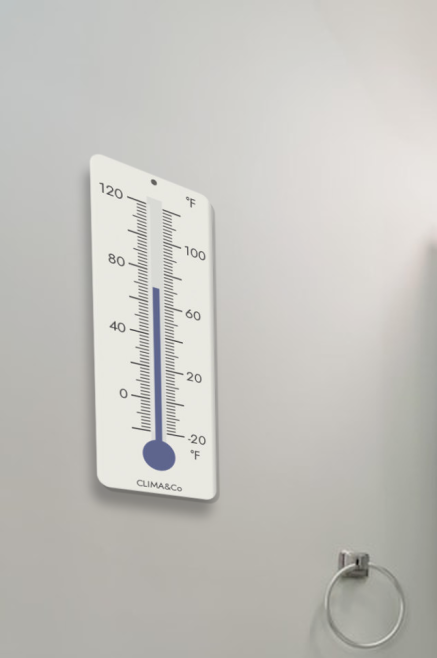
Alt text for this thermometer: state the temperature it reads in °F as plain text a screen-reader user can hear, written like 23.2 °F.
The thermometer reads 70 °F
